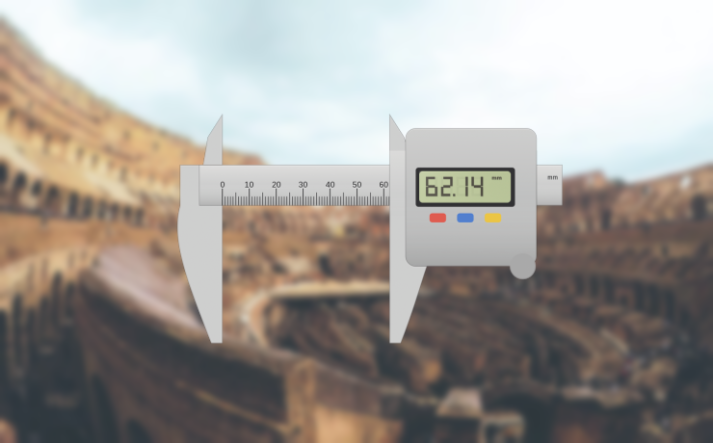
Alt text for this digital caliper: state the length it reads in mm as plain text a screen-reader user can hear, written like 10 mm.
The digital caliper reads 62.14 mm
